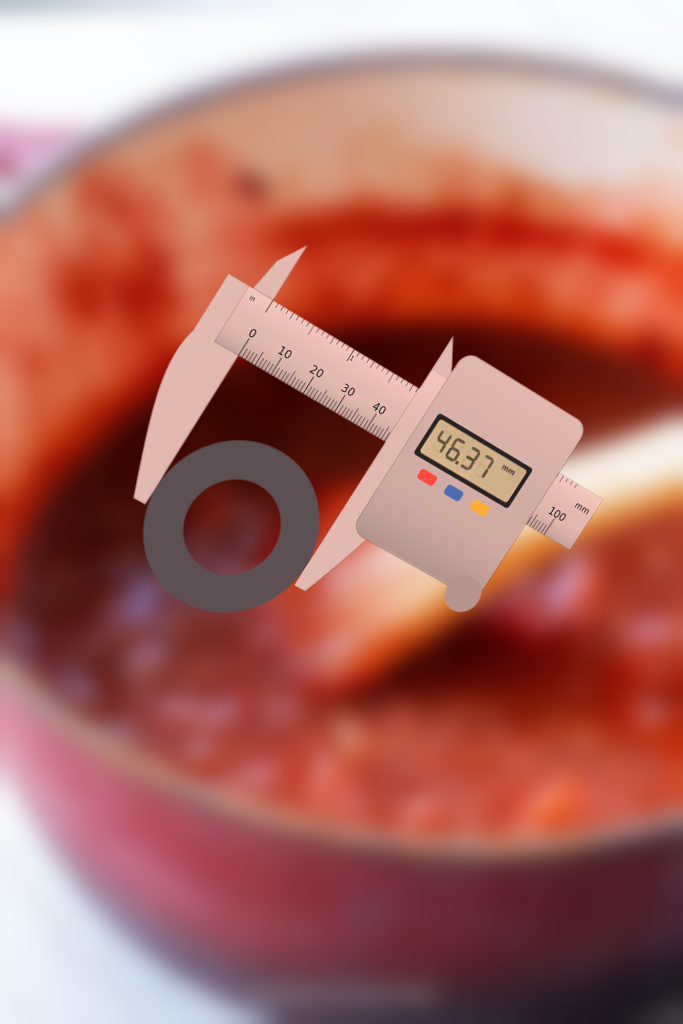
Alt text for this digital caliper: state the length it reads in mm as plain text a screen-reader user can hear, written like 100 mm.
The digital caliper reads 46.37 mm
